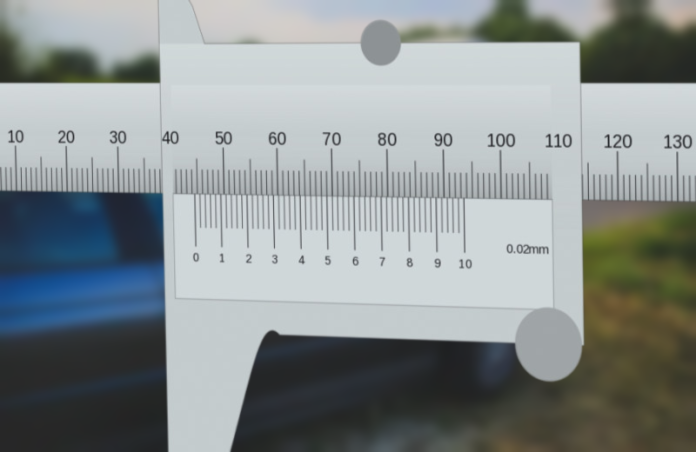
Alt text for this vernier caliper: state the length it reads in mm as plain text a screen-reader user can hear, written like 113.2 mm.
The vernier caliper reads 44.5 mm
